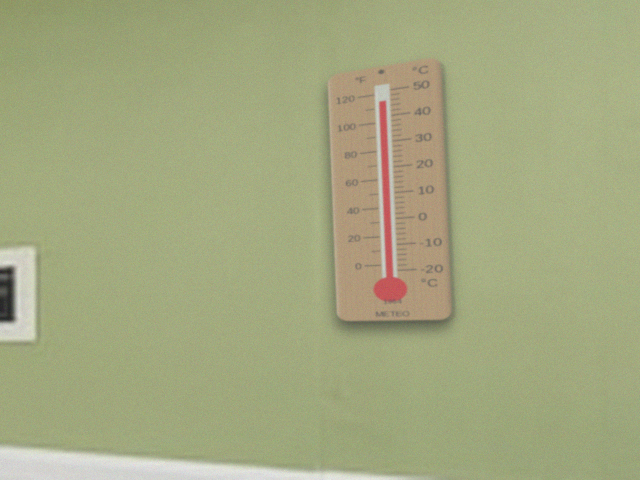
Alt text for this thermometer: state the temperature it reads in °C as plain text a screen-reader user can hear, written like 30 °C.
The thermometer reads 46 °C
